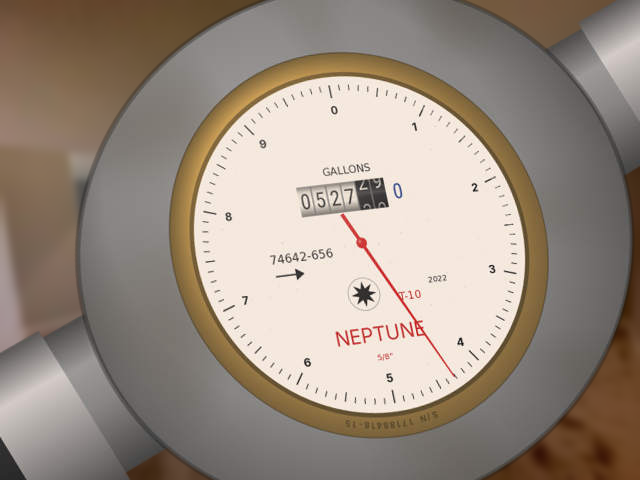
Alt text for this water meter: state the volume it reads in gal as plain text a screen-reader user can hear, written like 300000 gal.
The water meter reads 527294.3 gal
